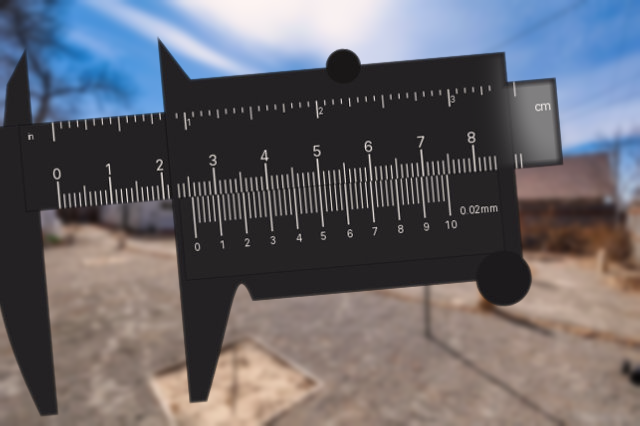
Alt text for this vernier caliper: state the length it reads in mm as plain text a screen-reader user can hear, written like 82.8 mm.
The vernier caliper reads 25.5 mm
